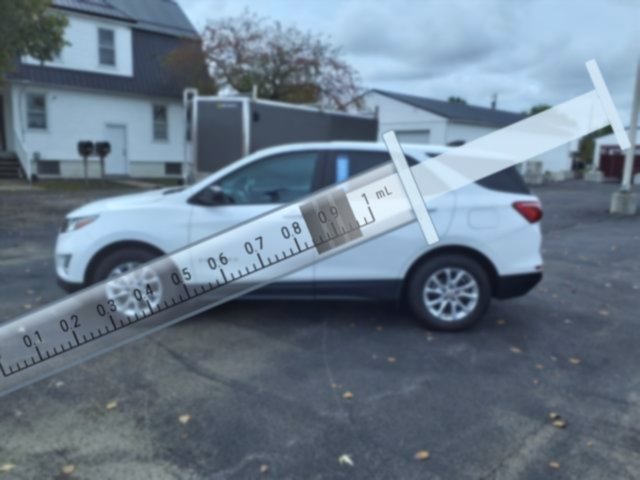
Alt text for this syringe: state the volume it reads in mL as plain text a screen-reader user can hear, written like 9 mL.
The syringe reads 0.84 mL
